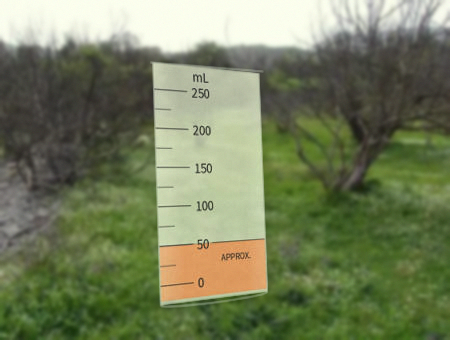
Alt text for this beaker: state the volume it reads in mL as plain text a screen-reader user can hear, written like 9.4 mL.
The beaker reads 50 mL
